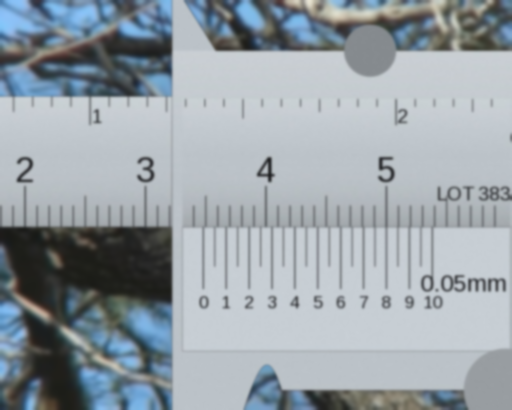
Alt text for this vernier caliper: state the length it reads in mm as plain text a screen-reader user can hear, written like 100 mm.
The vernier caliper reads 34.8 mm
